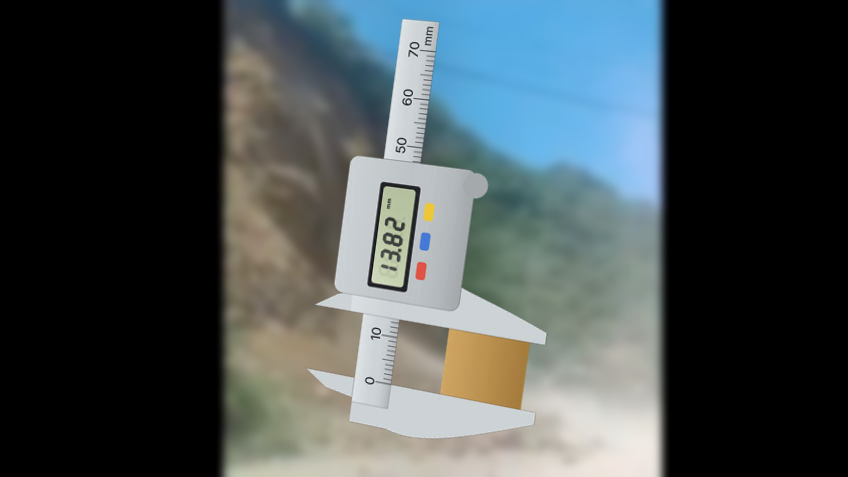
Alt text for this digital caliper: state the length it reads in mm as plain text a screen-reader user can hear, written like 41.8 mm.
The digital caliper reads 13.82 mm
